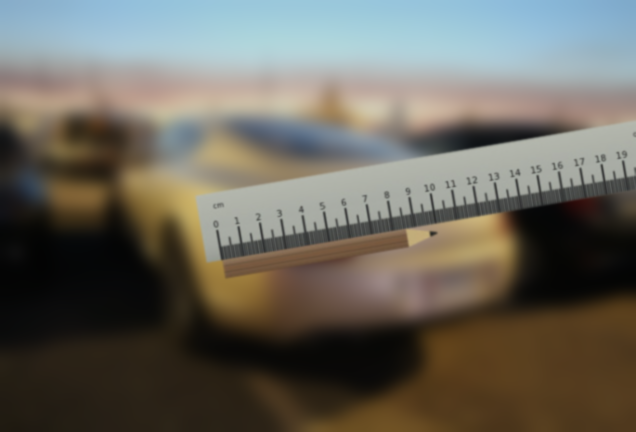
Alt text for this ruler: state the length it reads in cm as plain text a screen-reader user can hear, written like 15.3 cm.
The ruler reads 10 cm
